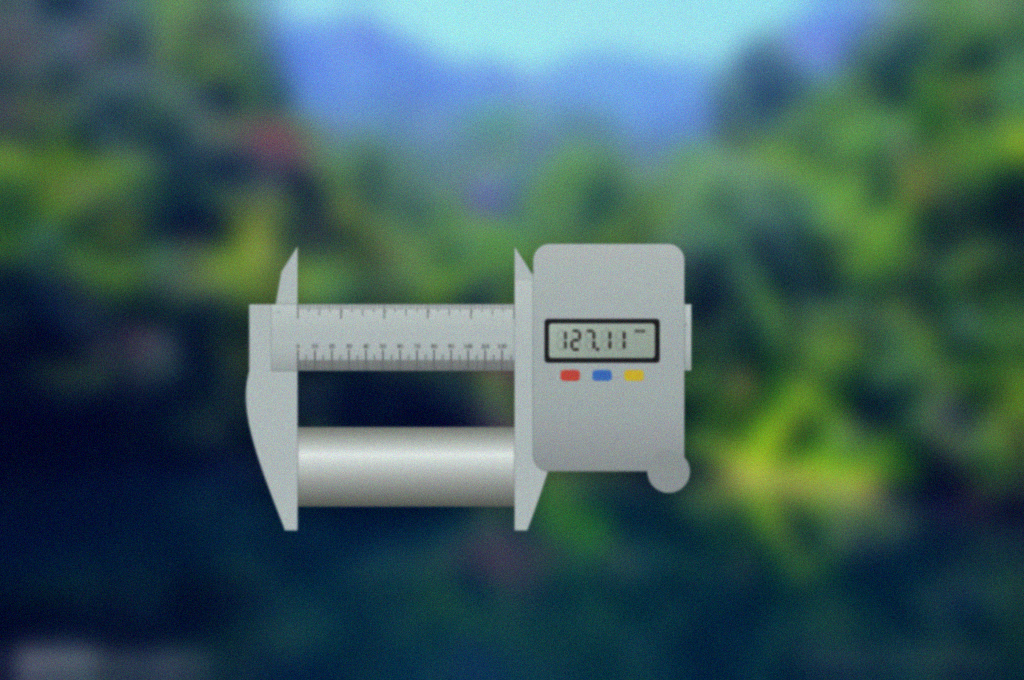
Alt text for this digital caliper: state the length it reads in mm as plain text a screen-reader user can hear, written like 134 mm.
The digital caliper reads 127.11 mm
